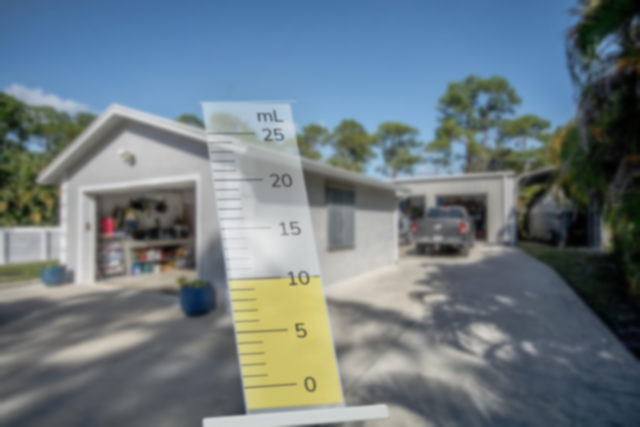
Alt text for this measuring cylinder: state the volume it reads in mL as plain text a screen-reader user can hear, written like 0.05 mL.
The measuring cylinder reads 10 mL
